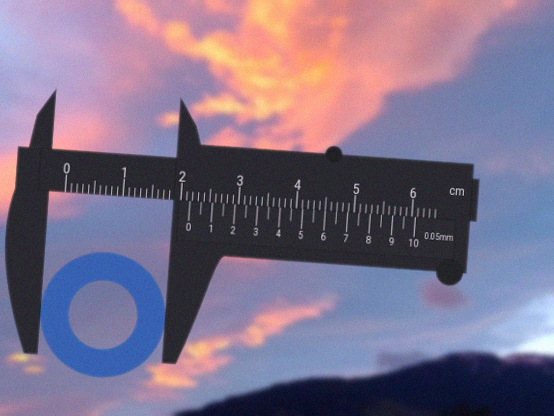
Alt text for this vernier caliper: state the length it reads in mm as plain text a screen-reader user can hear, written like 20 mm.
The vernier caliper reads 21.6 mm
